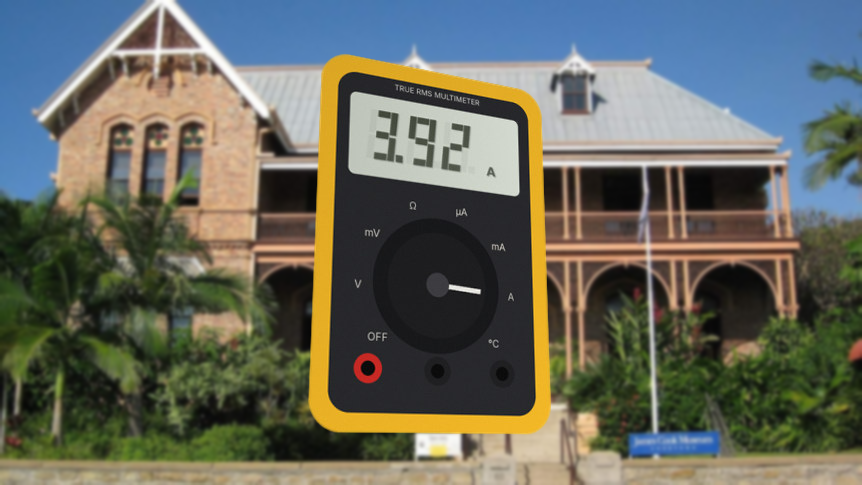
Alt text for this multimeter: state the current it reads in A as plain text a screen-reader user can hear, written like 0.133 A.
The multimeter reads 3.92 A
